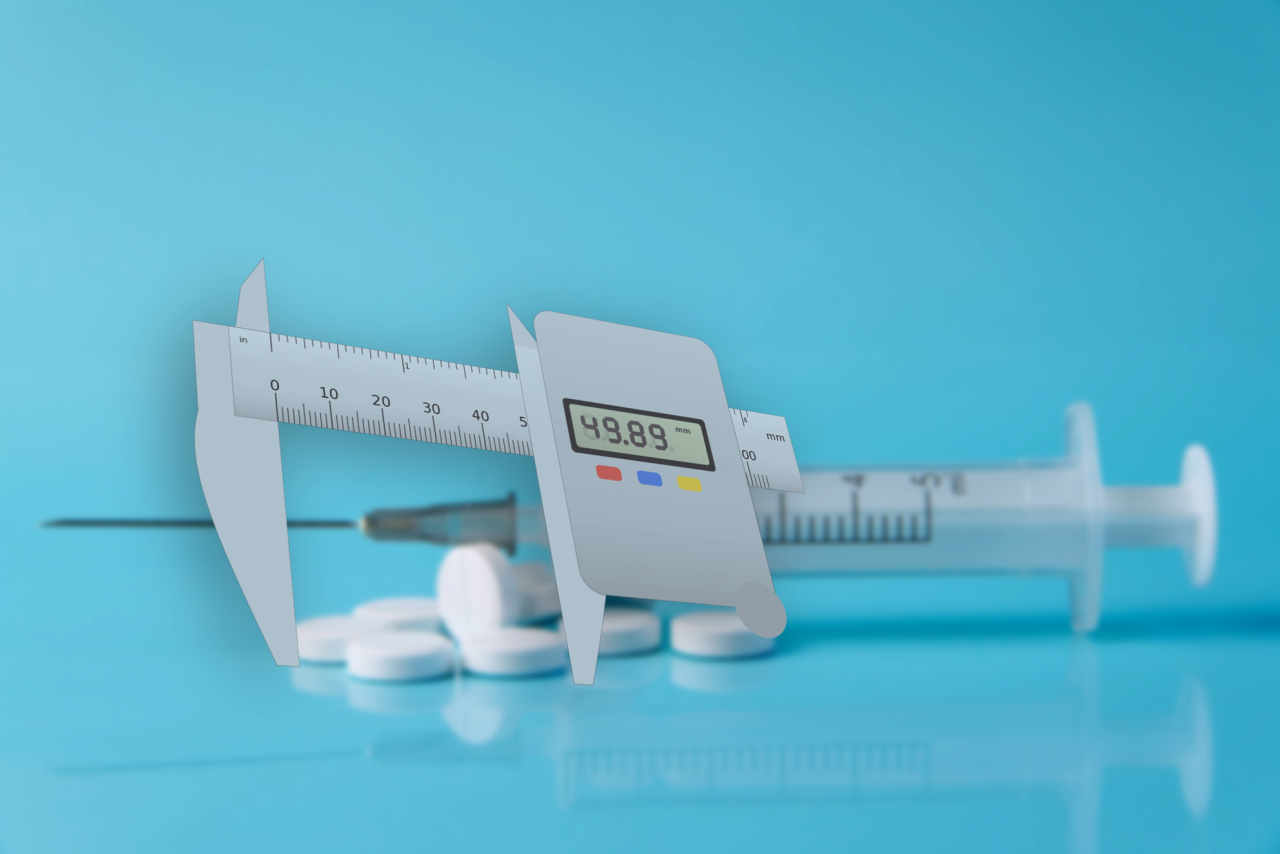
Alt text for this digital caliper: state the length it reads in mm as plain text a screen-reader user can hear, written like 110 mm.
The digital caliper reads 49.89 mm
